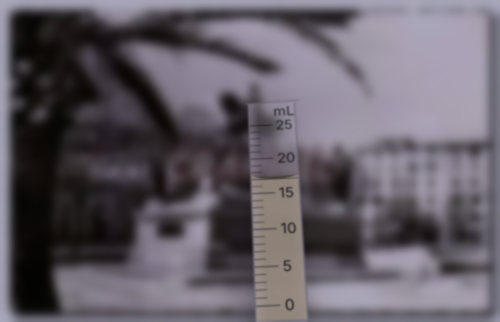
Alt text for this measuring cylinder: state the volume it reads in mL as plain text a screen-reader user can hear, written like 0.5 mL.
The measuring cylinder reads 17 mL
